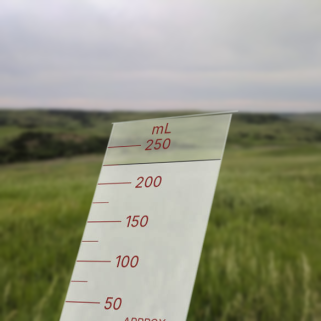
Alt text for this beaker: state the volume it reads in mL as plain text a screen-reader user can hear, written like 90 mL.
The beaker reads 225 mL
